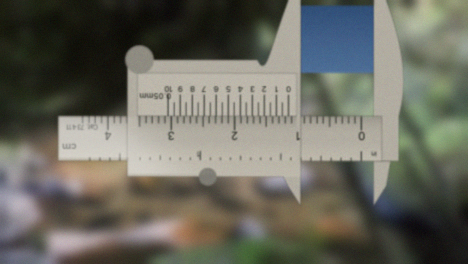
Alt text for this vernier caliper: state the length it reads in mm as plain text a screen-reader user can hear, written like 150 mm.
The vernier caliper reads 11.5 mm
